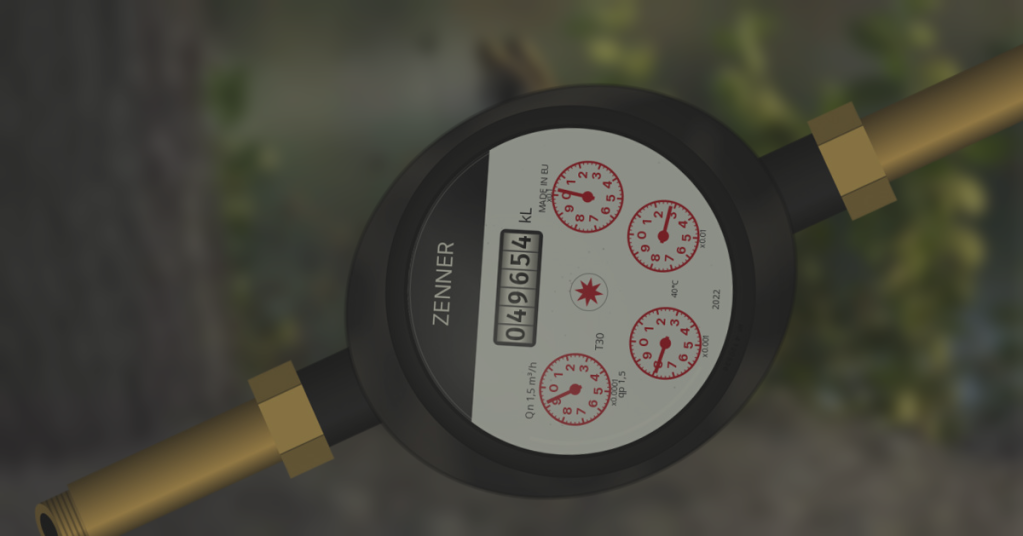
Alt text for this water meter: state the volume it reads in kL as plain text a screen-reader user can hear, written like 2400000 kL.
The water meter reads 49654.0279 kL
